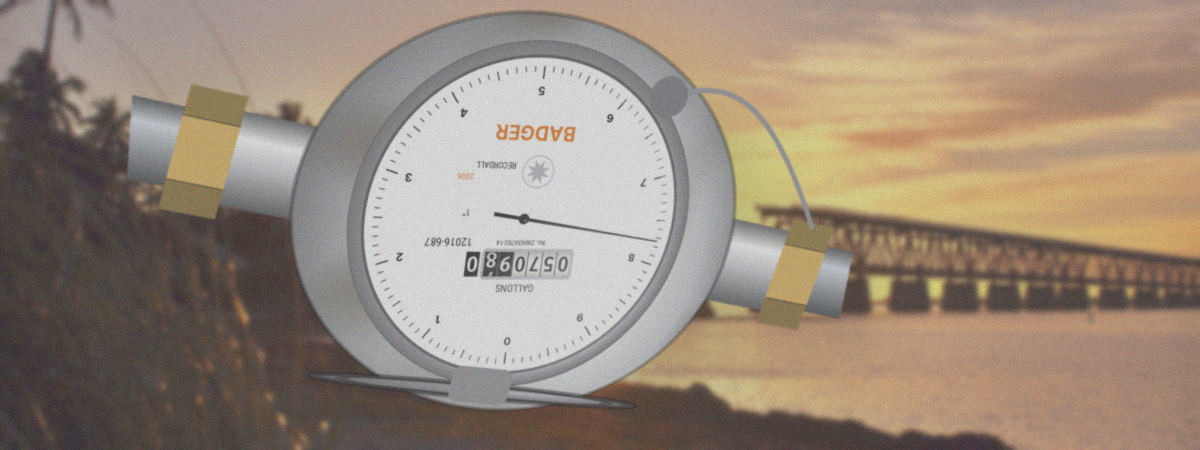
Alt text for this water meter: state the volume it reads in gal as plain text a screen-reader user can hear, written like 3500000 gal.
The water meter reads 570977.7 gal
